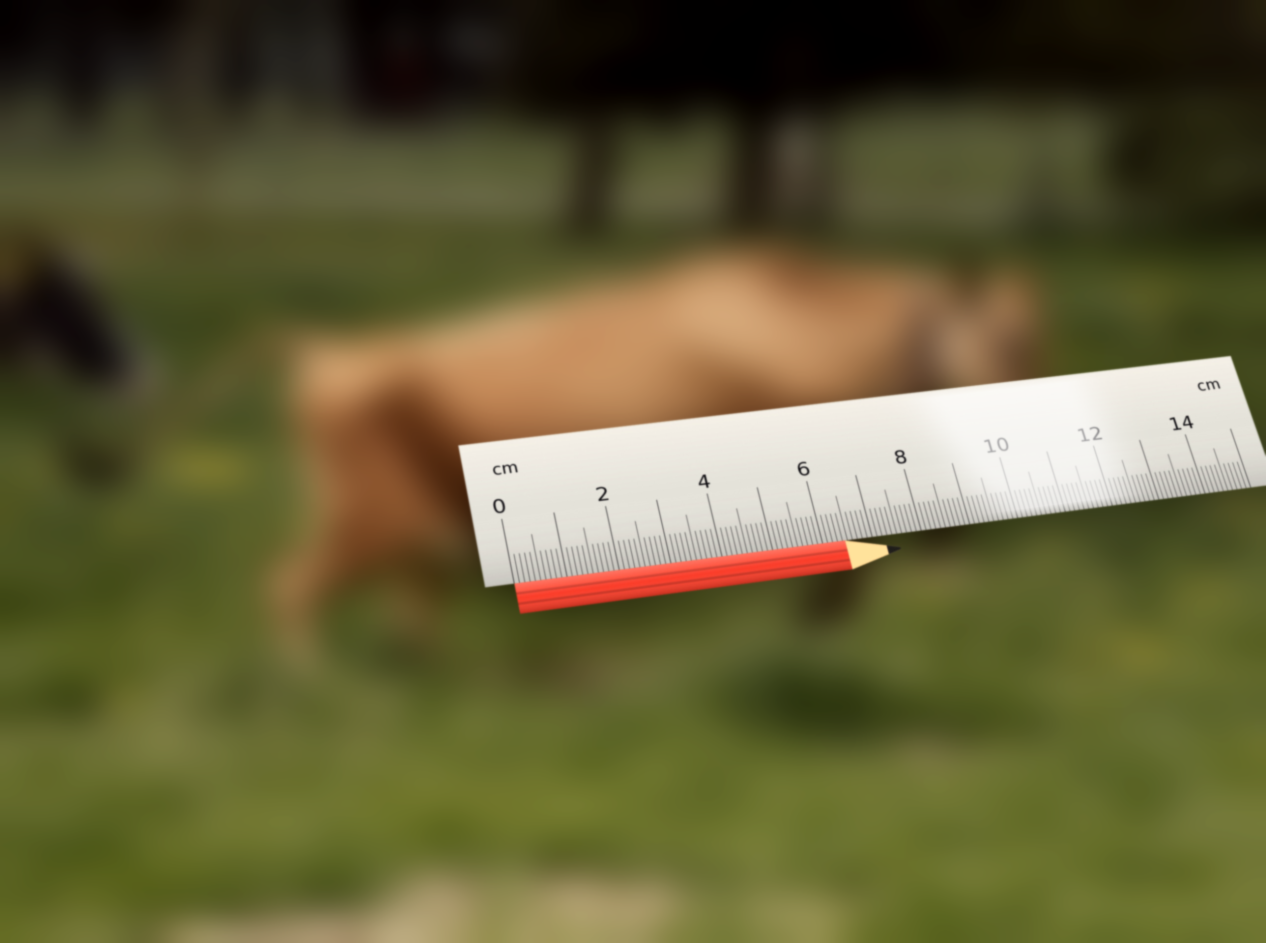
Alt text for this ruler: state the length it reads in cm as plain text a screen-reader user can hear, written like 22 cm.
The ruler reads 7.5 cm
